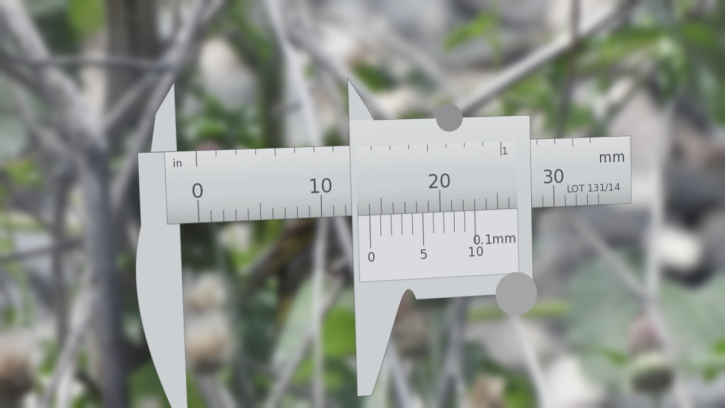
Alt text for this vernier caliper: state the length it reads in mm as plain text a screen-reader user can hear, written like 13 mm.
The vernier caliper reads 14.0 mm
